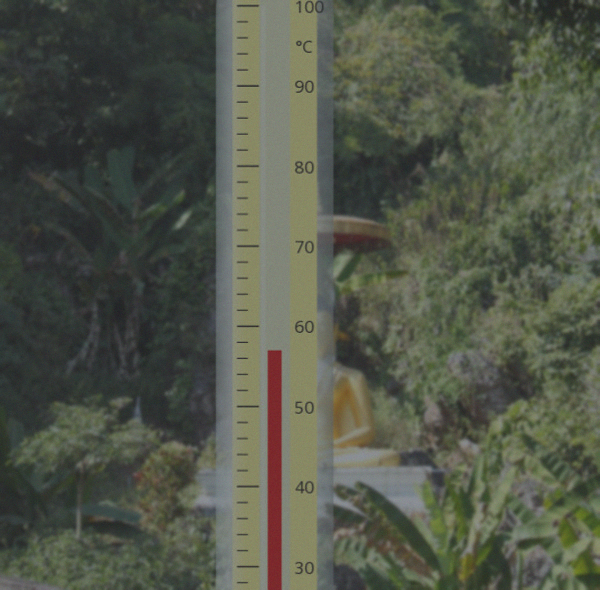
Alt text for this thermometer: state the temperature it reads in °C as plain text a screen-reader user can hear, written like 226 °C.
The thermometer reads 57 °C
